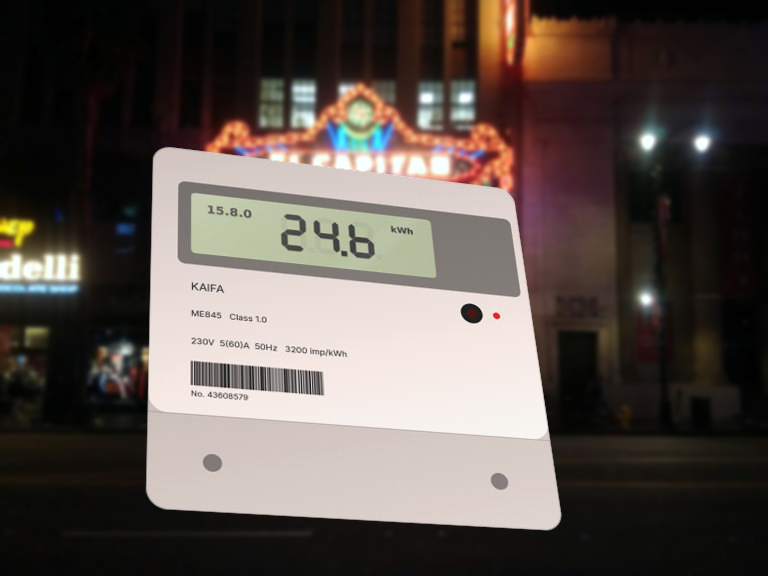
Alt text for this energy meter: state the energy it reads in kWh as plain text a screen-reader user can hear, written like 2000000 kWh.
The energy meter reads 24.6 kWh
